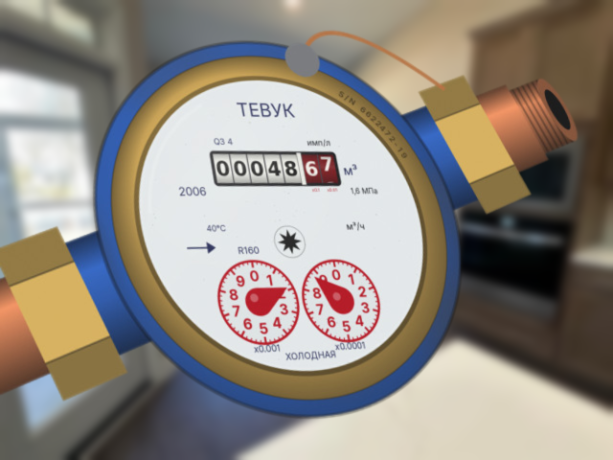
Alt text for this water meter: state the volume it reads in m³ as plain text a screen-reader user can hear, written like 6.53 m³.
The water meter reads 48.6718 m³
